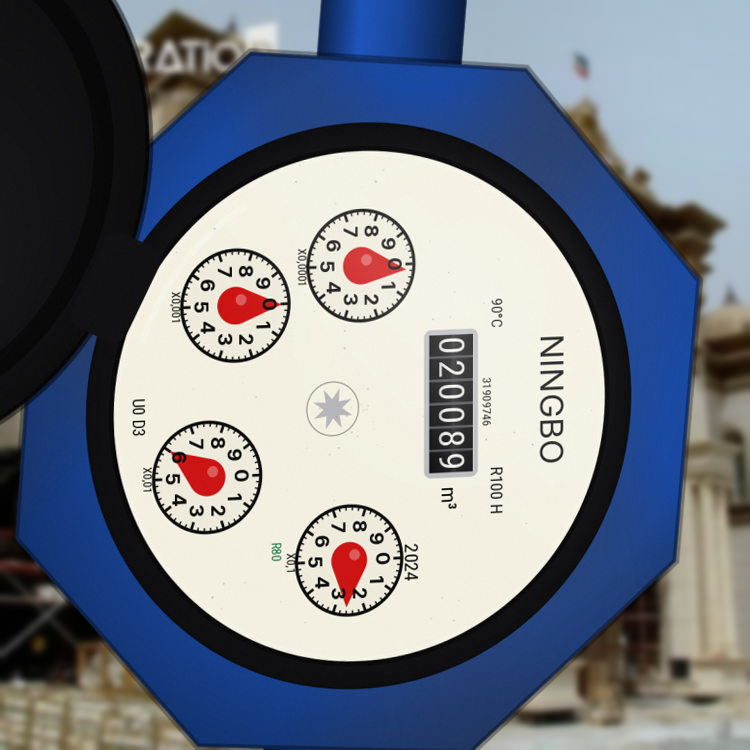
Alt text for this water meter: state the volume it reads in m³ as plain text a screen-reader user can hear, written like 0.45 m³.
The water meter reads 20089.2600 m³
